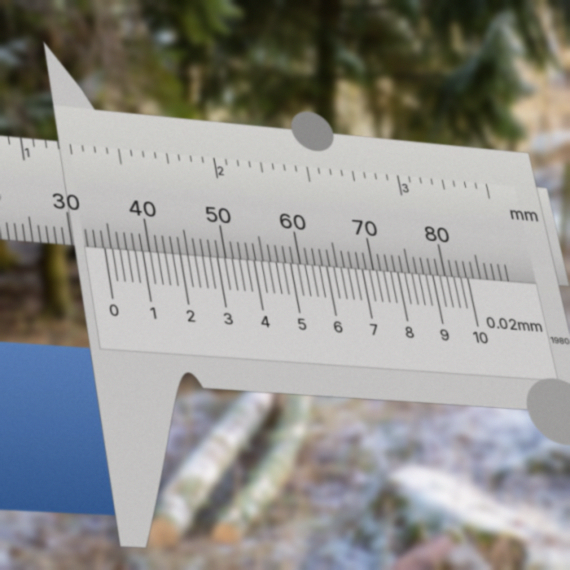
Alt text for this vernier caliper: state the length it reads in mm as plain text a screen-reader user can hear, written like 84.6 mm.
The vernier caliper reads 34.2 mm
